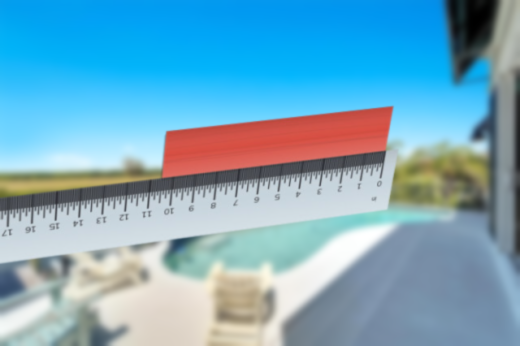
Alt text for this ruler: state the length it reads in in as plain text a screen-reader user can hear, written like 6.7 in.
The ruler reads 10.5 in
